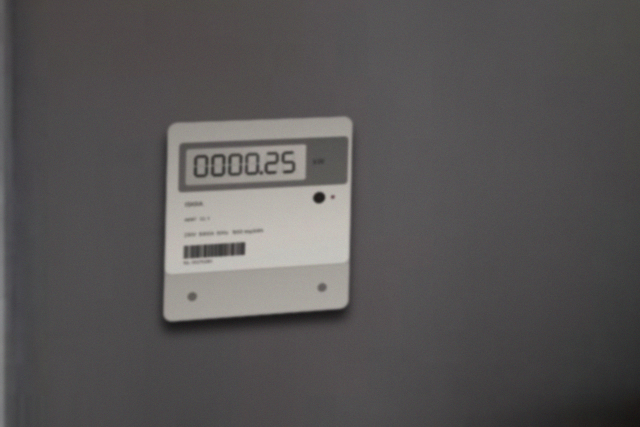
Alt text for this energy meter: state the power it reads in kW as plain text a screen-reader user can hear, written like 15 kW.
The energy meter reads 0.25 kW
